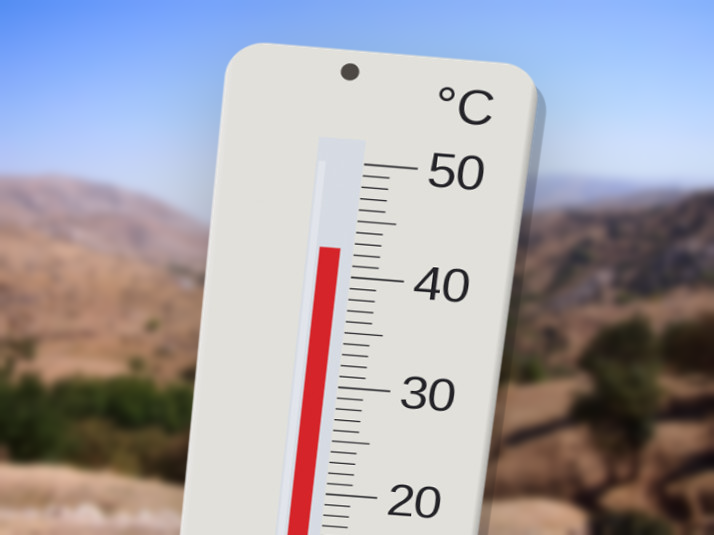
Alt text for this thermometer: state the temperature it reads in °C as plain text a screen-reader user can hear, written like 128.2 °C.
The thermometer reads 42.5 °C
